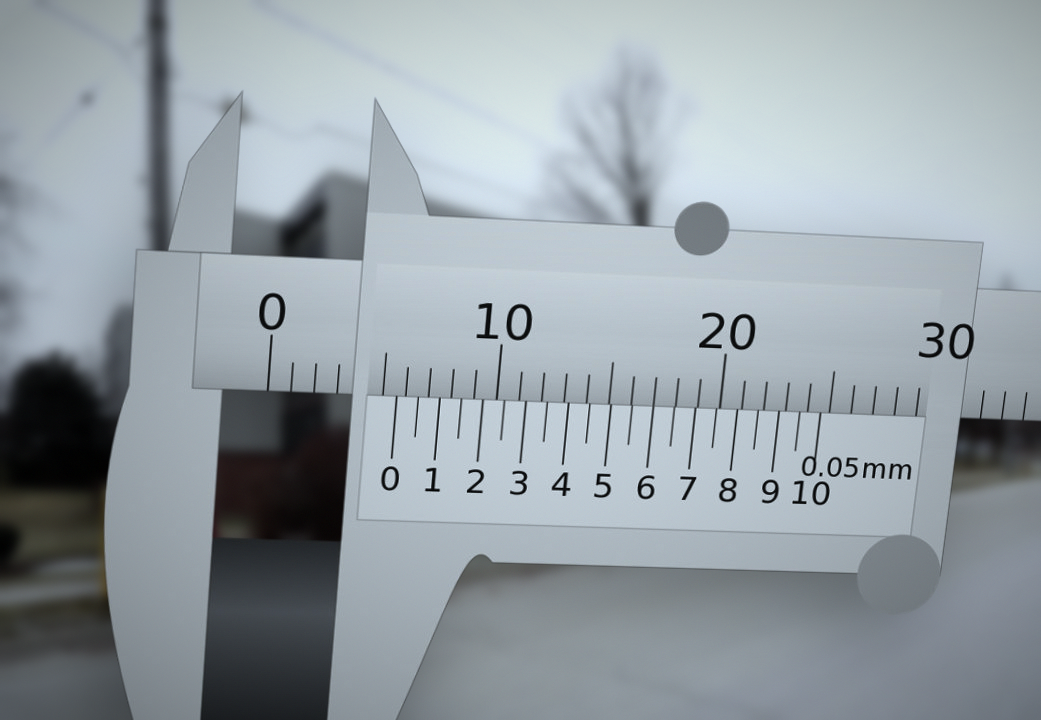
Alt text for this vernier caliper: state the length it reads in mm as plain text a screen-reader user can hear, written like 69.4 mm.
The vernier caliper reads 5.6 mm
